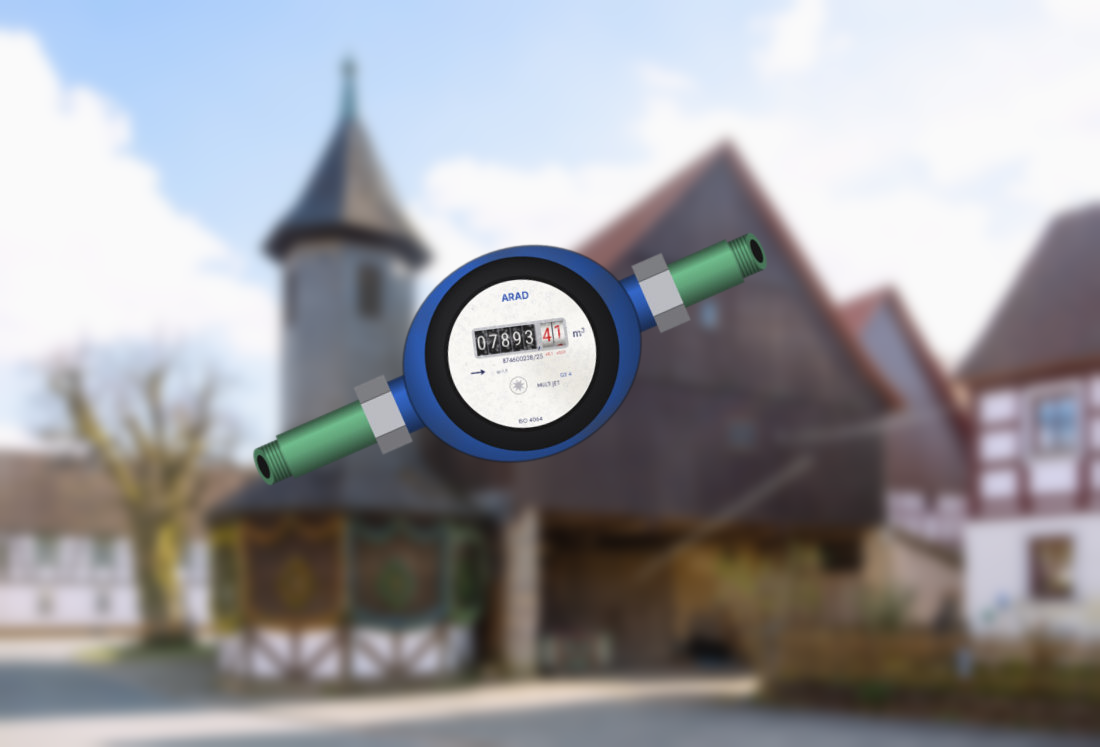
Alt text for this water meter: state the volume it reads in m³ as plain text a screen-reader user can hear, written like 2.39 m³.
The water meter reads 7893.41 m³
